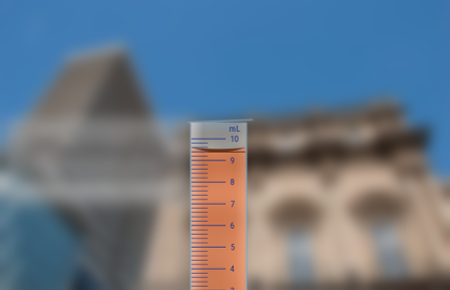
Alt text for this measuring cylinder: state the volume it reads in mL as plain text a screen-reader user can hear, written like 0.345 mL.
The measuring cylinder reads 9.4 mL
